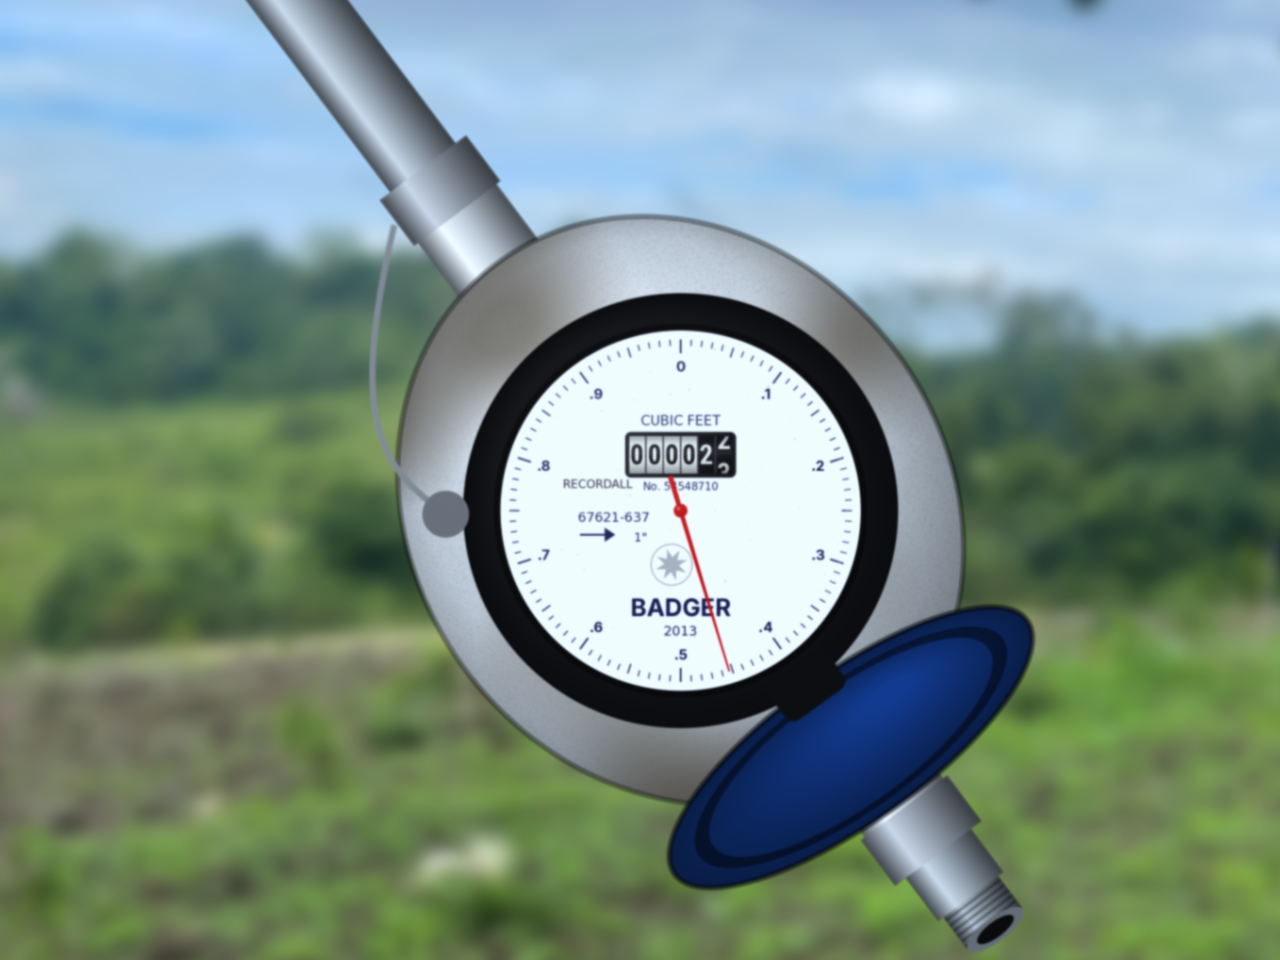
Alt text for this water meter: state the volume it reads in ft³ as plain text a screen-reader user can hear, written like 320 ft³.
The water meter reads 22.45 ft³
